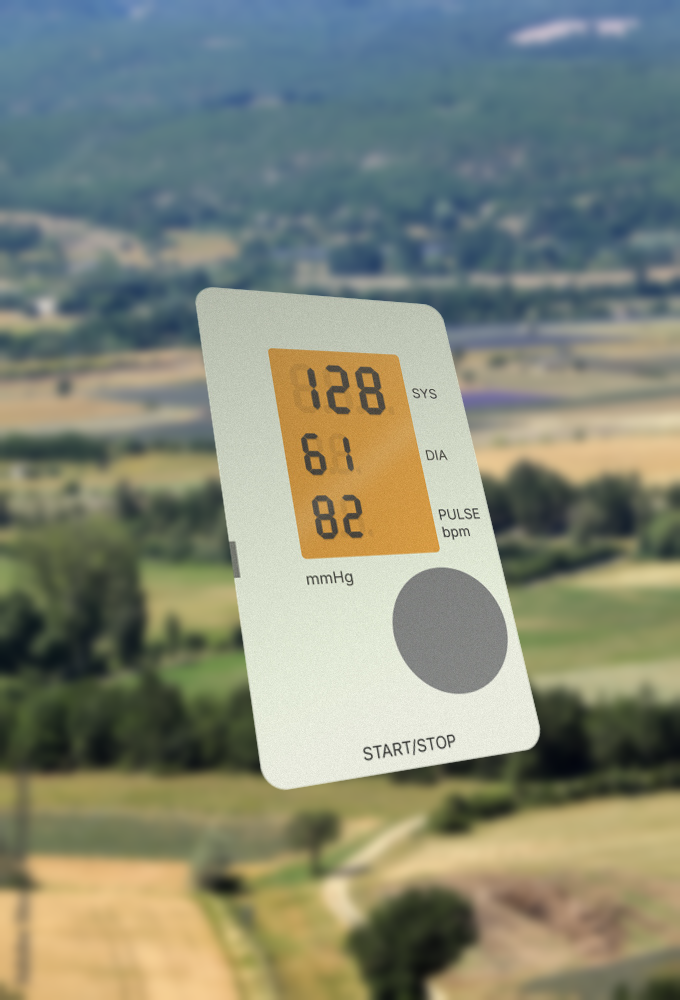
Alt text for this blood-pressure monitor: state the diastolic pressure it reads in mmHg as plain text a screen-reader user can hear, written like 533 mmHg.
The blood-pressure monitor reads 61 mmHg
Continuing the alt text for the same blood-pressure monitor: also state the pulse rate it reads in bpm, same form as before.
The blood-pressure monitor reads 82 bpm
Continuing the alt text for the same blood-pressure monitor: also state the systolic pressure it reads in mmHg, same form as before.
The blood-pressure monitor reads 128 mmHg
